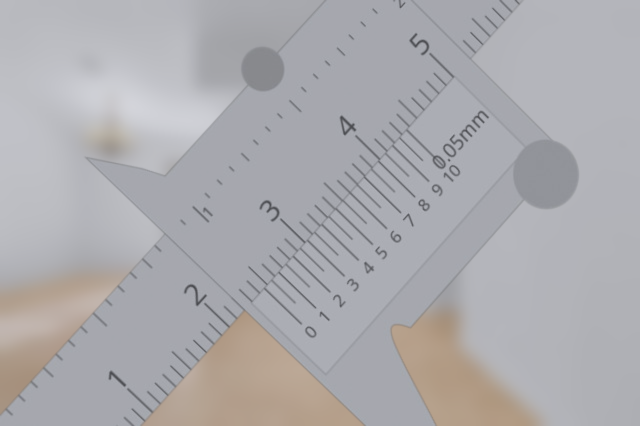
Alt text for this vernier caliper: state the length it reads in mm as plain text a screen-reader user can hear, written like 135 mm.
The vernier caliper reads 24.6 mm
